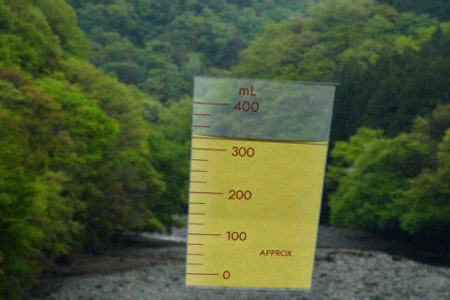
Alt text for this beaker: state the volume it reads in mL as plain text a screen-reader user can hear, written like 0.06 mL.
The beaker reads 325 mL
